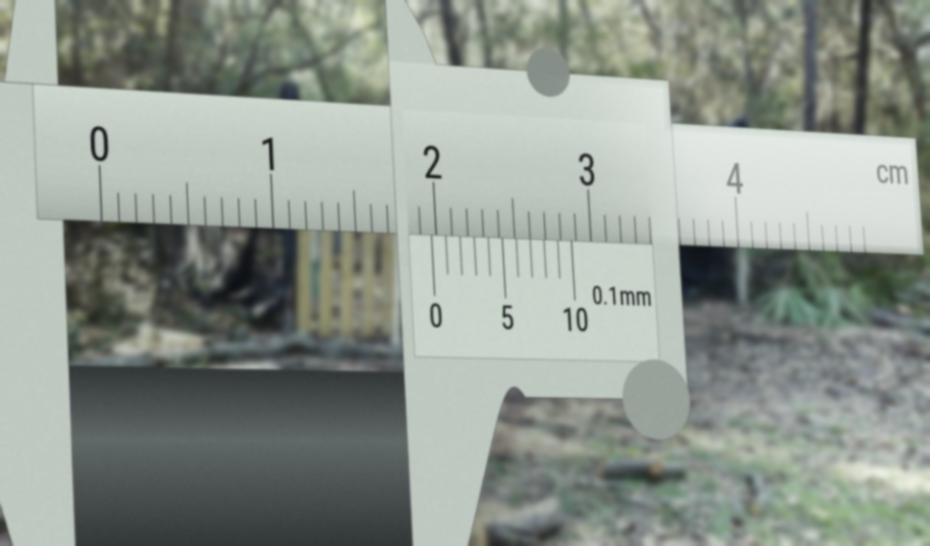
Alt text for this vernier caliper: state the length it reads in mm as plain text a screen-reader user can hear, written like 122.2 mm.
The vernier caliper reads 19.7 mm
